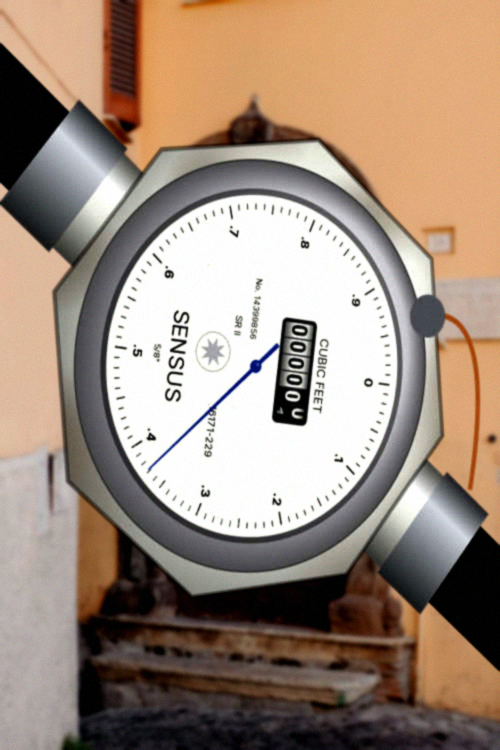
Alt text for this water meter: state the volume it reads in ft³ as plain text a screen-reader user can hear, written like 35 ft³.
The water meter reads 0.37 ft³
